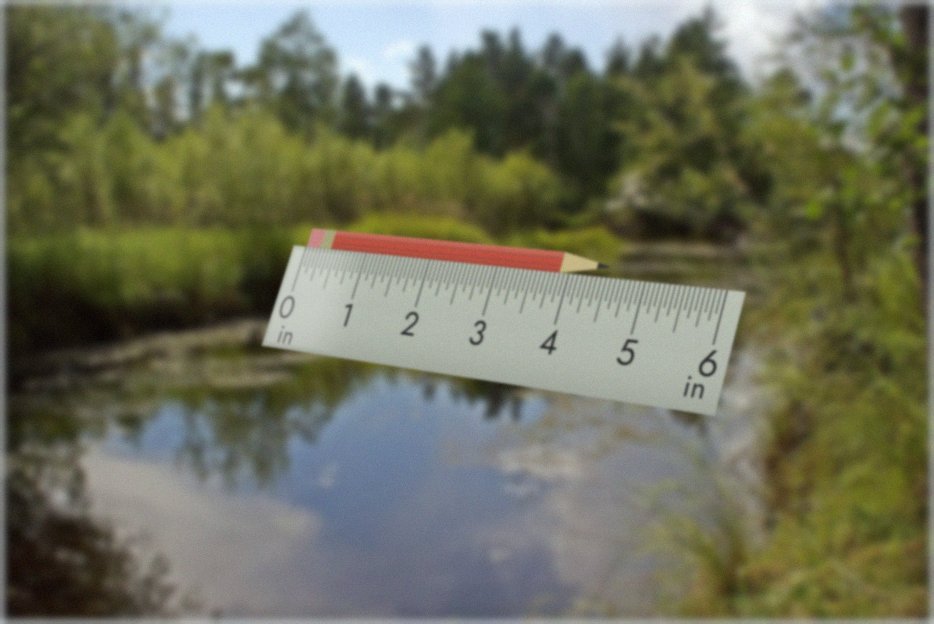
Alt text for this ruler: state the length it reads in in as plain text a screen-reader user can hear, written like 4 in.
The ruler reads 4.5 in
